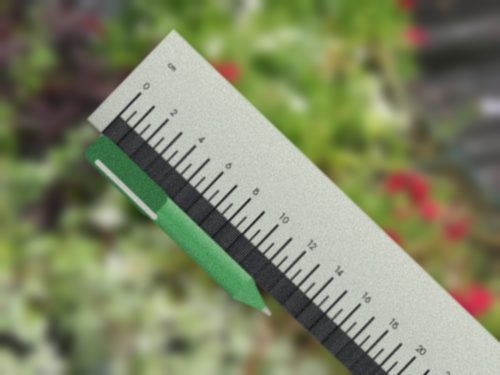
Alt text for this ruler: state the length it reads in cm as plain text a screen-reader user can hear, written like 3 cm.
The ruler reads 13 cm
